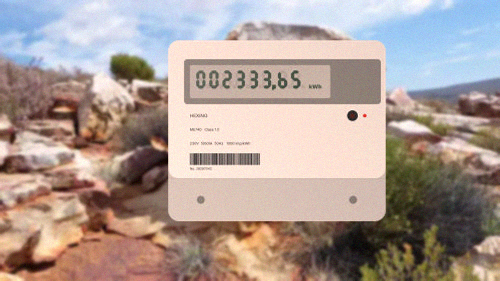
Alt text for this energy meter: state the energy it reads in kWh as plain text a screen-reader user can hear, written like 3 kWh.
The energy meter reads 2333.65 kWh
